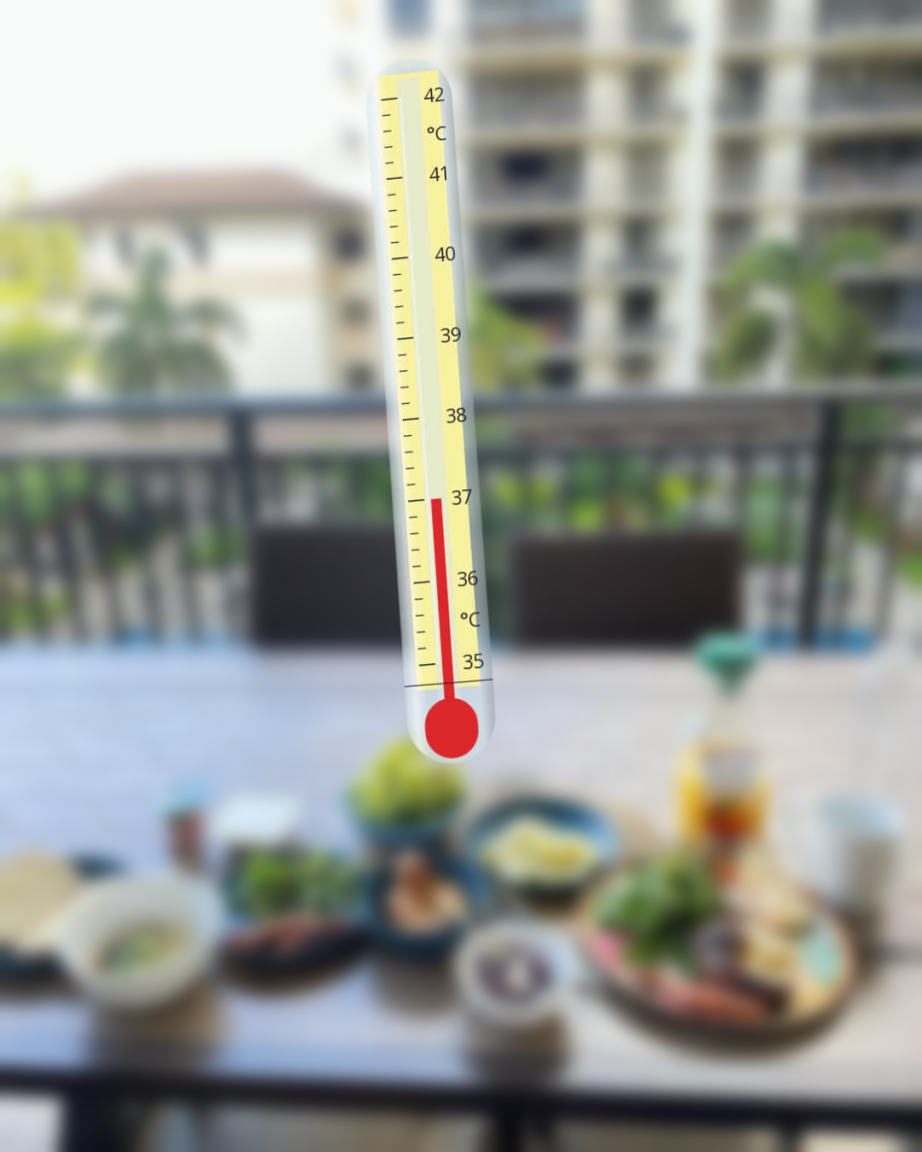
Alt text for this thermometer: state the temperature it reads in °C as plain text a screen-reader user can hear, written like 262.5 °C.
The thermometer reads 37 °C
